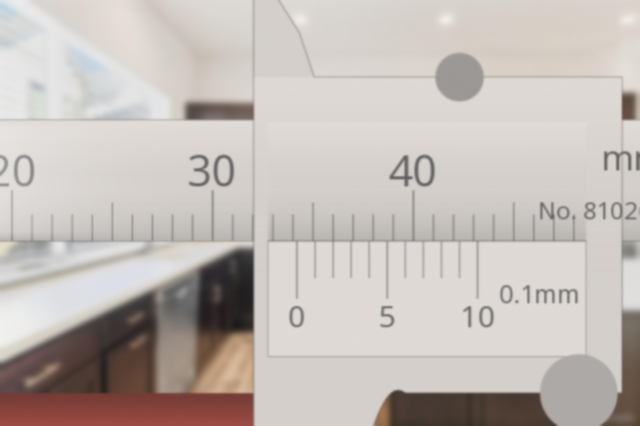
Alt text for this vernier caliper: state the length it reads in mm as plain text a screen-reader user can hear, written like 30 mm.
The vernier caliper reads 34.2 mm
